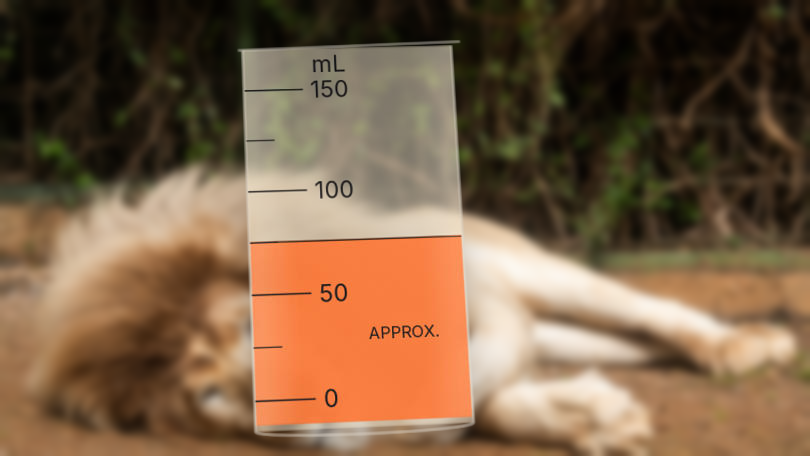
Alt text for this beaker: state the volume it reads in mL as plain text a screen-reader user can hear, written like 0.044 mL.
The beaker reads 75 mL
